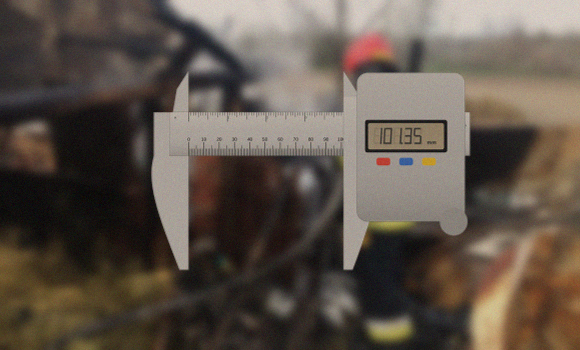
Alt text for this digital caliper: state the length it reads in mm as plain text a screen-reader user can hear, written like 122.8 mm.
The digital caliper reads 101.35 mm
